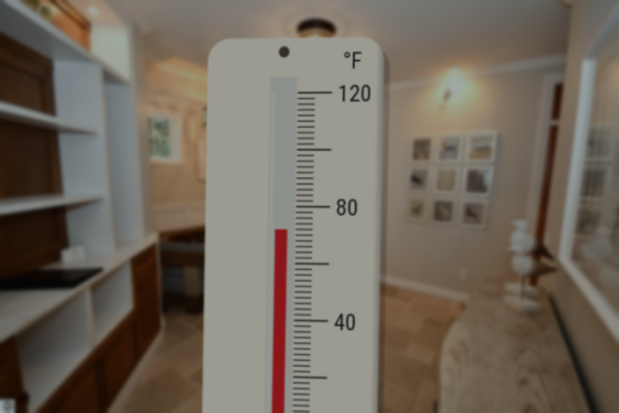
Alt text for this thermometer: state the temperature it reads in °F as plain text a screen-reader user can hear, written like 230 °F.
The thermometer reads 72 °F
